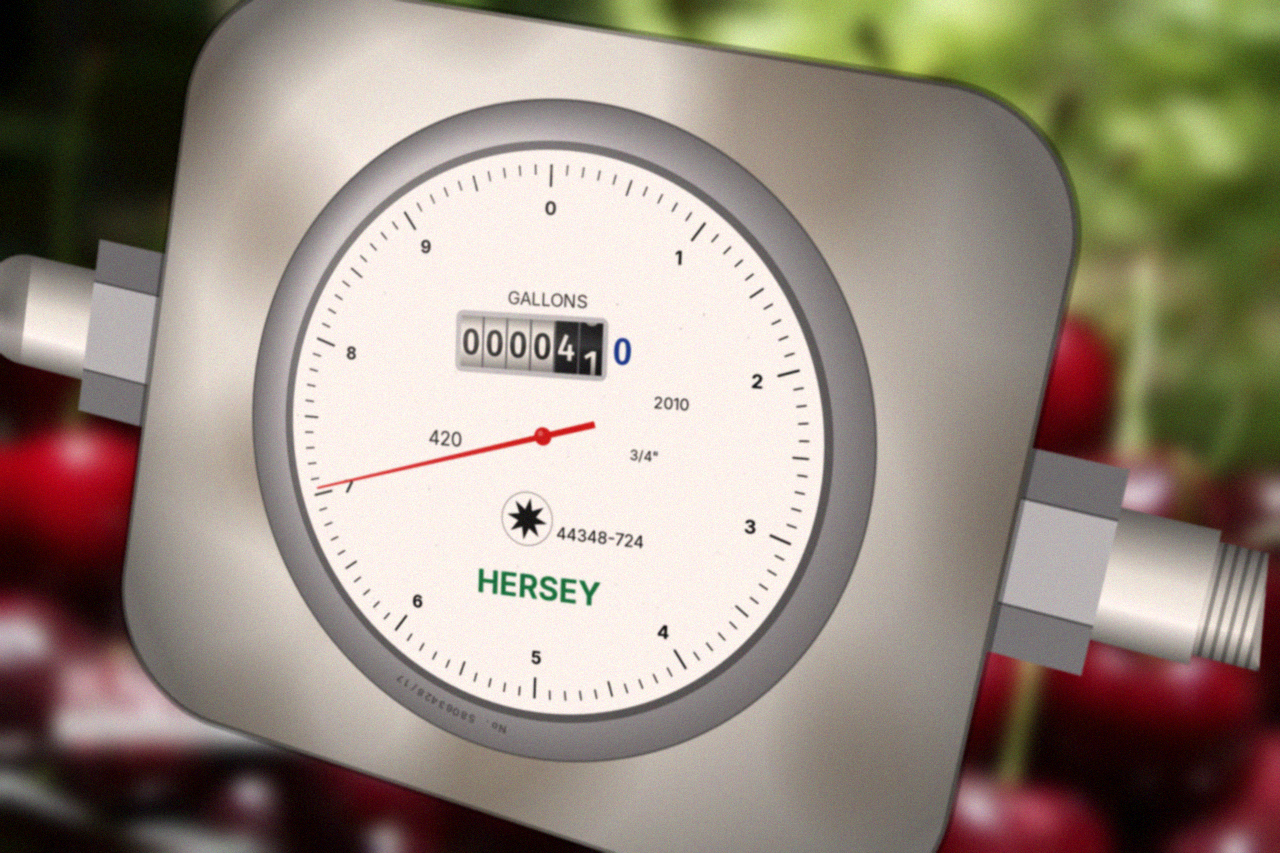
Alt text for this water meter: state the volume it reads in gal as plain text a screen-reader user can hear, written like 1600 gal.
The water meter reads 407.0 gal
